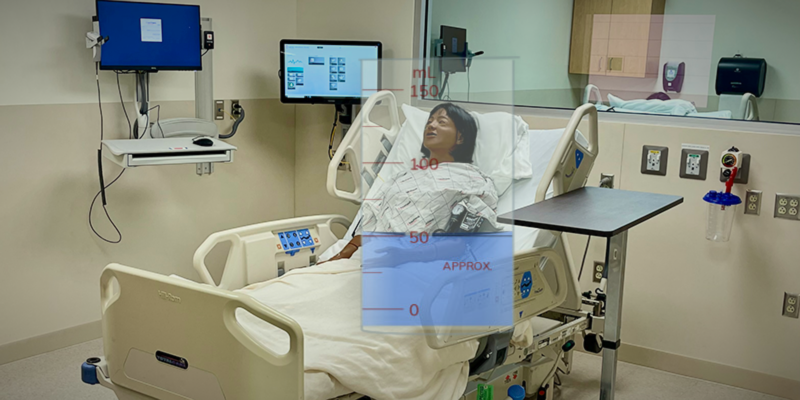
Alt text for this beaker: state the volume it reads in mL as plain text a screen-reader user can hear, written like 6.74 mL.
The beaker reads 50 mL
